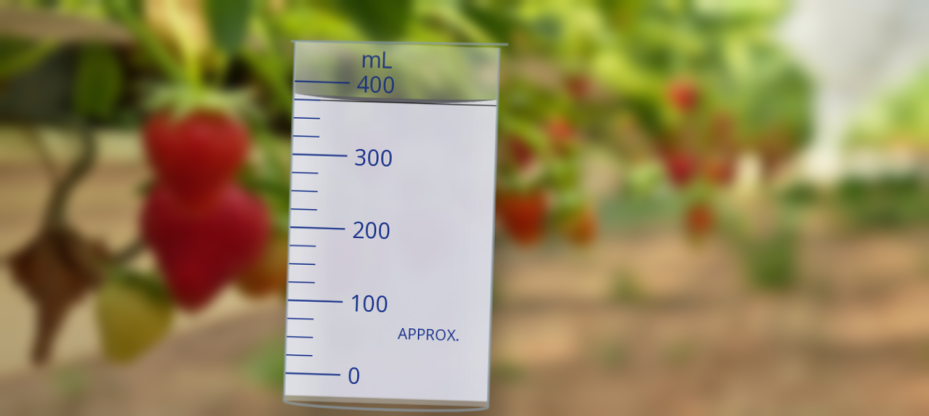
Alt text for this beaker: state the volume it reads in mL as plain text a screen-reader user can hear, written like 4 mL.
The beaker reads 375 mL
